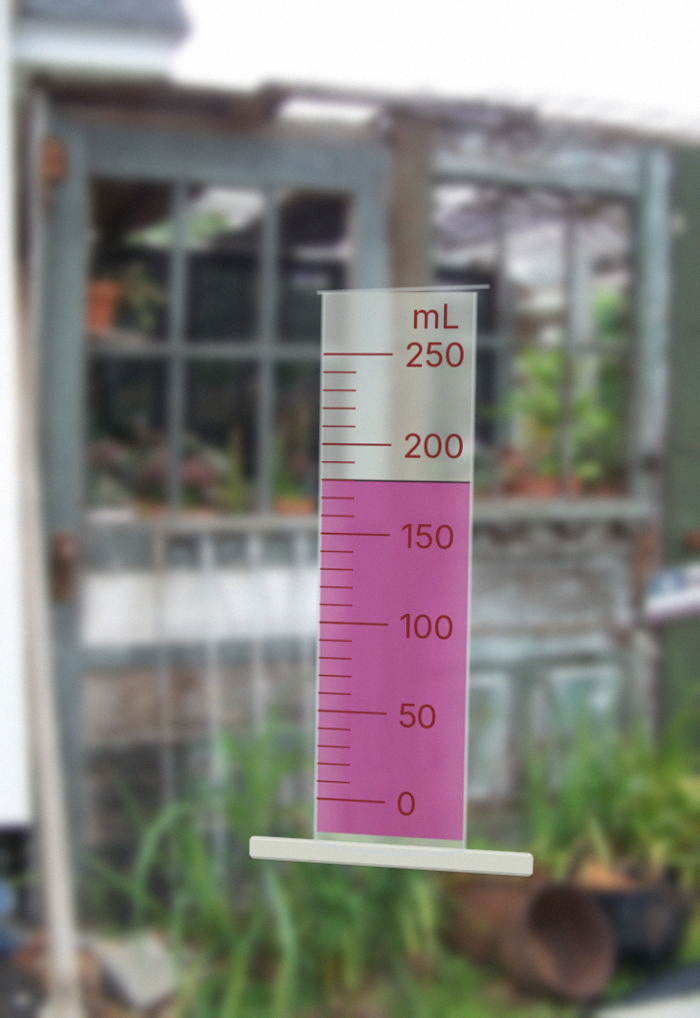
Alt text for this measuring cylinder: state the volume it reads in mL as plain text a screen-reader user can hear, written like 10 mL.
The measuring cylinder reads 180 mL
